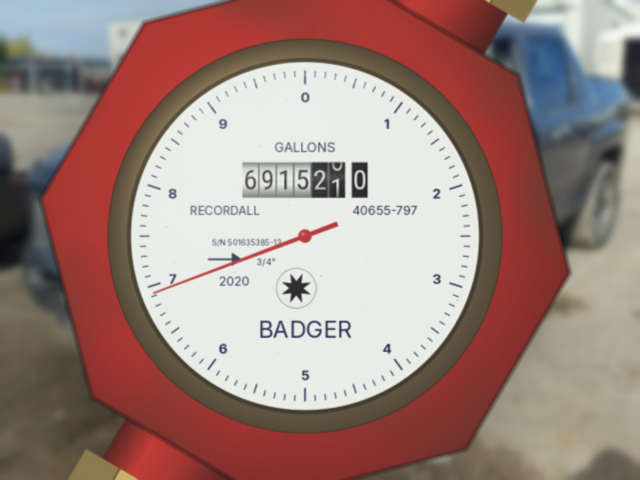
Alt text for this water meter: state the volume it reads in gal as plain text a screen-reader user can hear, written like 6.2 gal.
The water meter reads 6915206.9 gal
